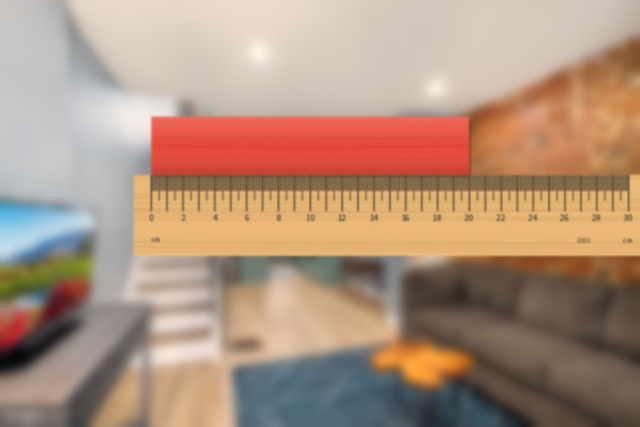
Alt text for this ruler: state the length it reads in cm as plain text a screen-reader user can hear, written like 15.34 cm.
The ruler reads 20 cm
